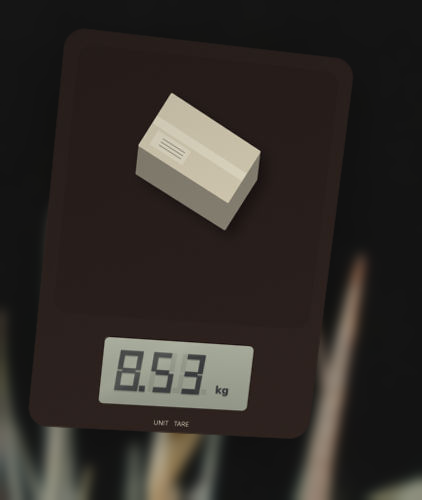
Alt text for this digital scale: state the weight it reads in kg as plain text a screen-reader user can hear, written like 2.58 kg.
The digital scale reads 8.53 kg
